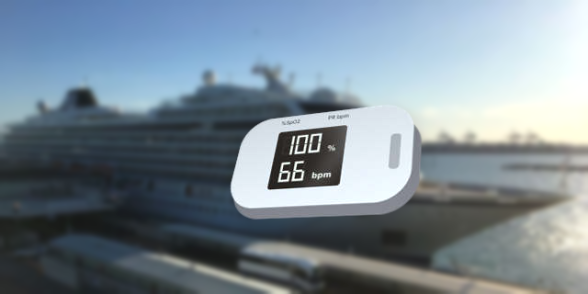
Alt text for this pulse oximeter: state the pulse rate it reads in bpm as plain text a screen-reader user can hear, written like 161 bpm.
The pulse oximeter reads 66 bpm
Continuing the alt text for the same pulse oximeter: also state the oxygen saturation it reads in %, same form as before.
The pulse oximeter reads 100 %
